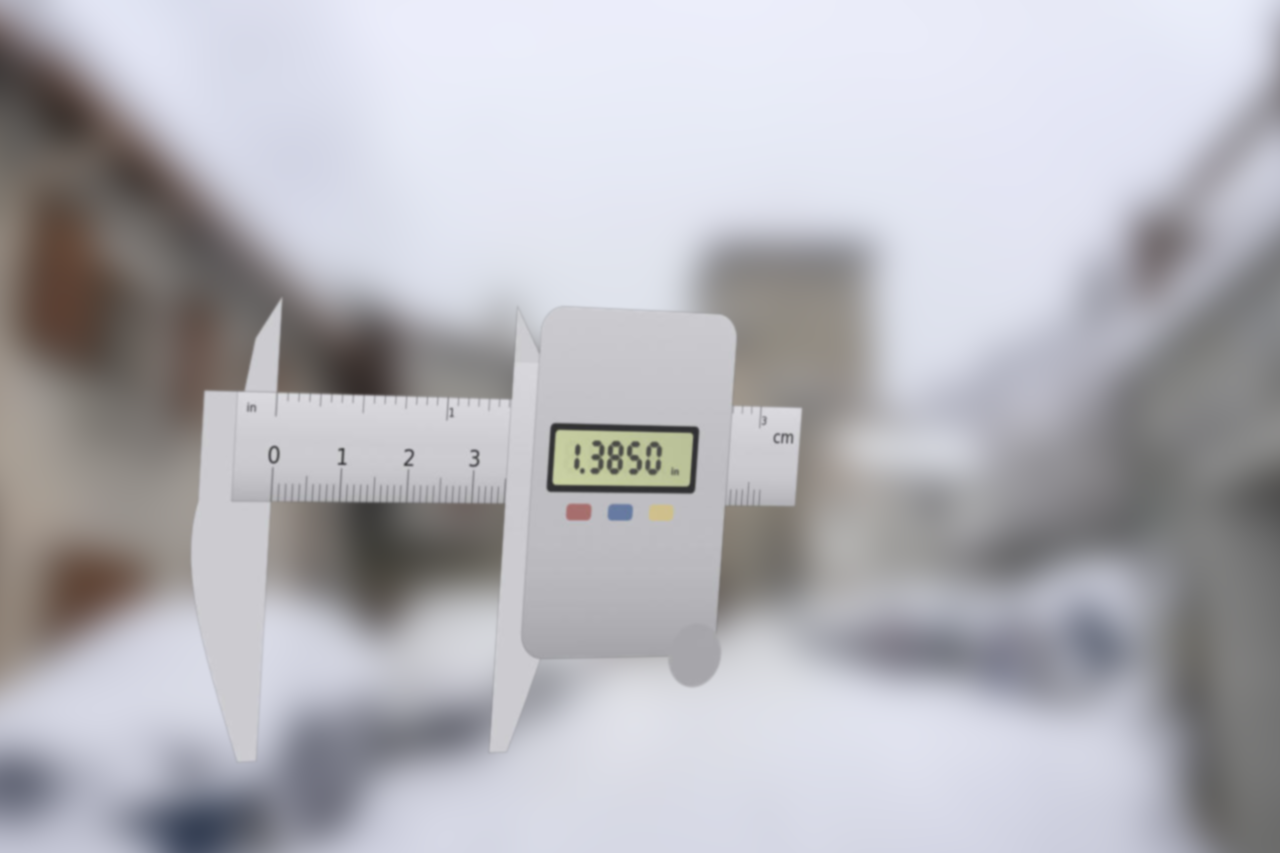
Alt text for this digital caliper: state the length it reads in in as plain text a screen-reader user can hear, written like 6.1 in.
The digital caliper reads 1.3850 in
